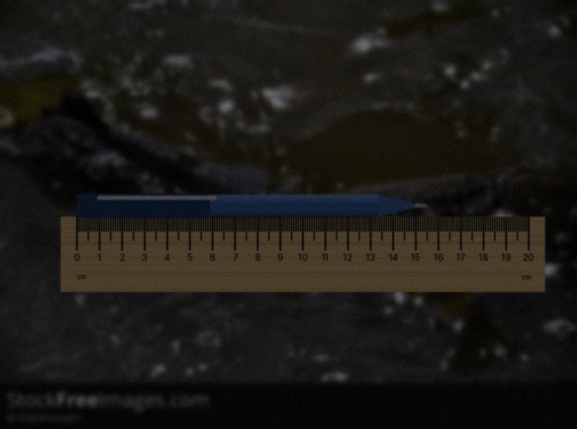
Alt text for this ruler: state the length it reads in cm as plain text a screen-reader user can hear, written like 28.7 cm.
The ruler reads 15.5 cm
